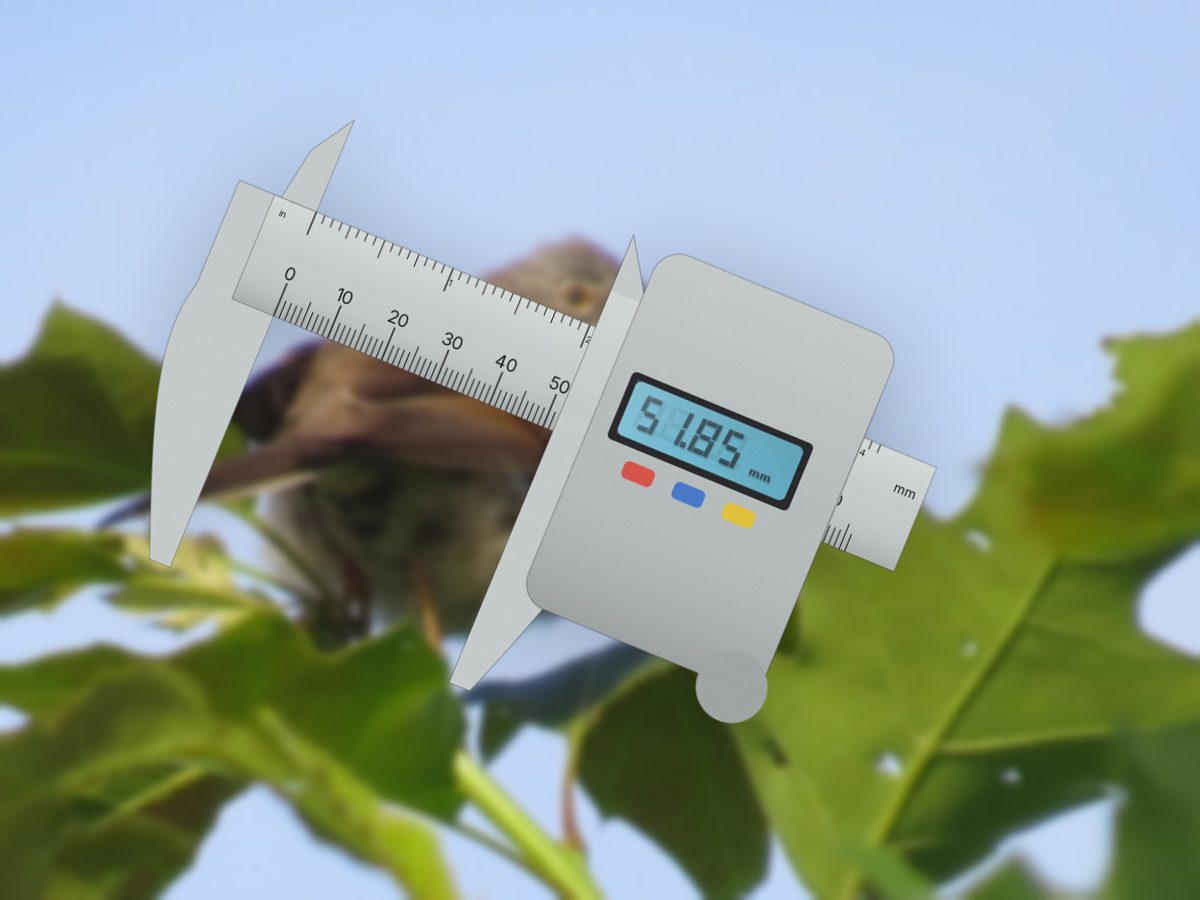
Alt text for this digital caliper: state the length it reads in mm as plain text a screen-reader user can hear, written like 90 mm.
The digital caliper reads 51.85 mm
